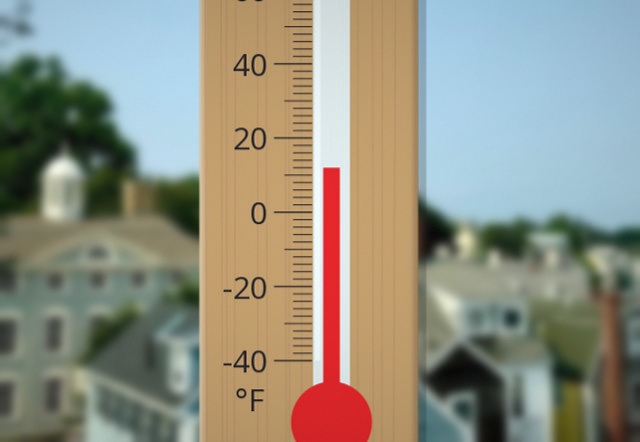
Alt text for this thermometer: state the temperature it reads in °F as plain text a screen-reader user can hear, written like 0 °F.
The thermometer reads 12 °F
